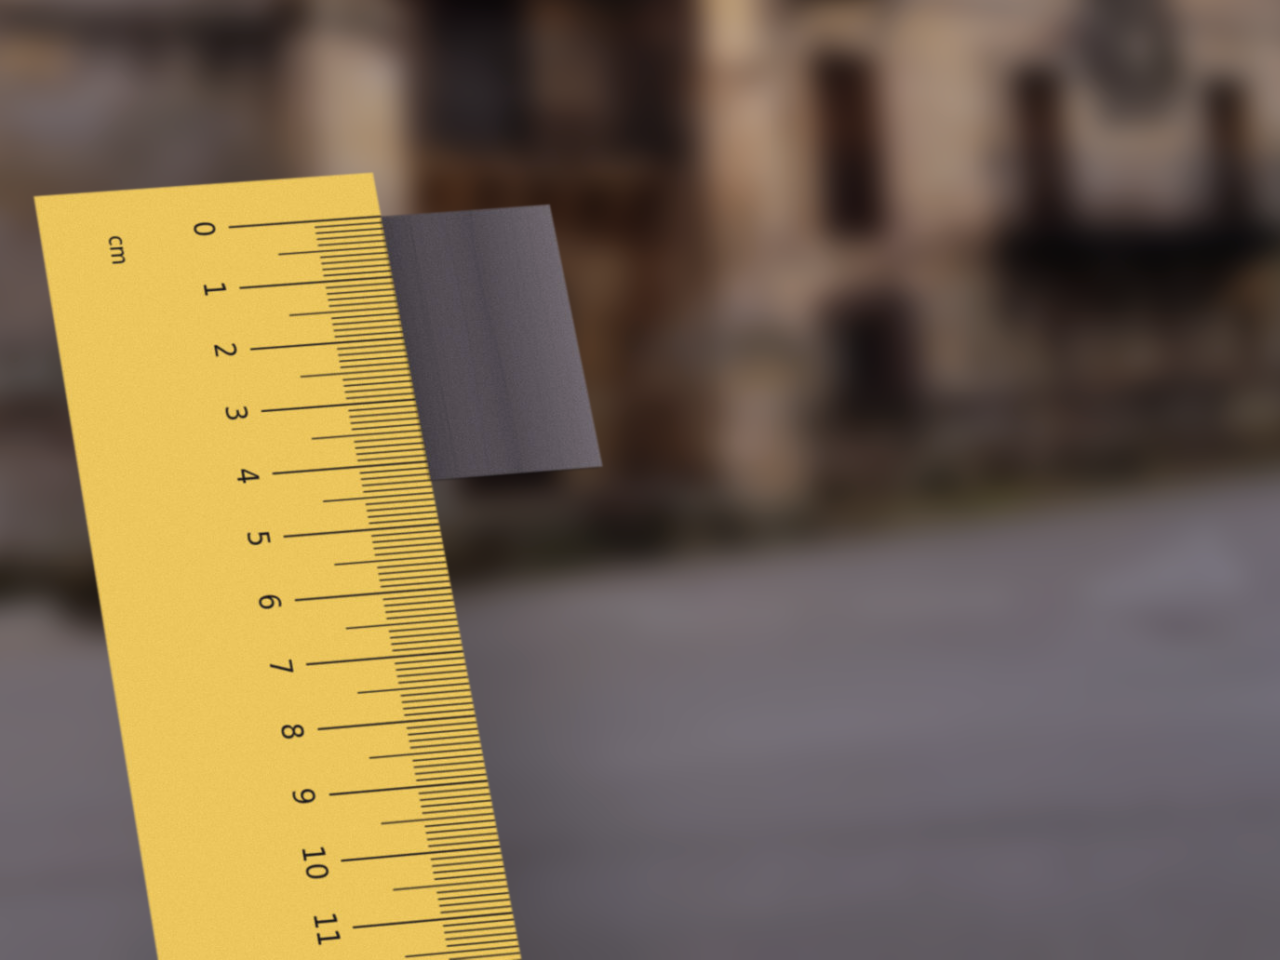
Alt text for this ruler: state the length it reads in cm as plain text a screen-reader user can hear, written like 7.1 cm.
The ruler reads 4.3 cm
